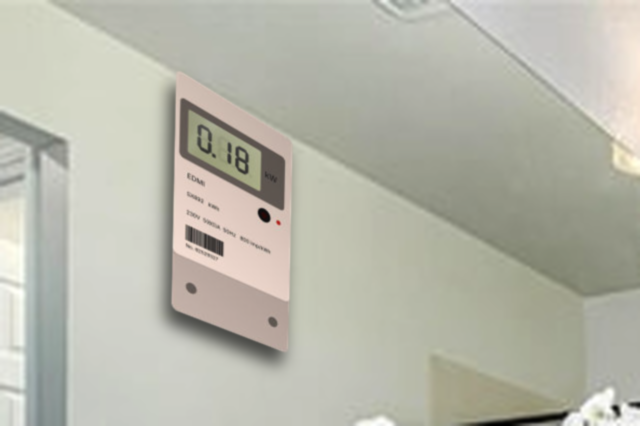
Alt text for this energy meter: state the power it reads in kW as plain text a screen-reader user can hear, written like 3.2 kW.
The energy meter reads 0.18 kW
